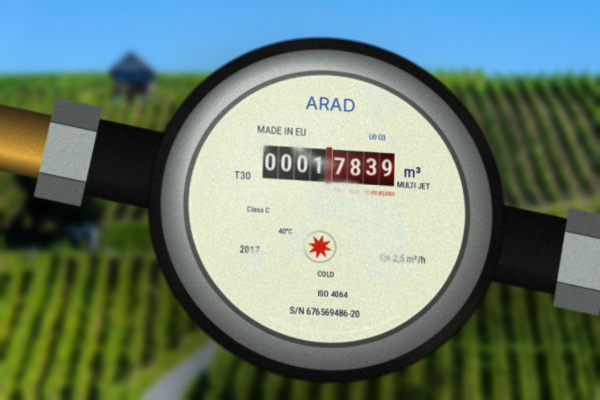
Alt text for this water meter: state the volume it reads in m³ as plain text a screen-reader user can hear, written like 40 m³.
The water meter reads 1.7839 m³
